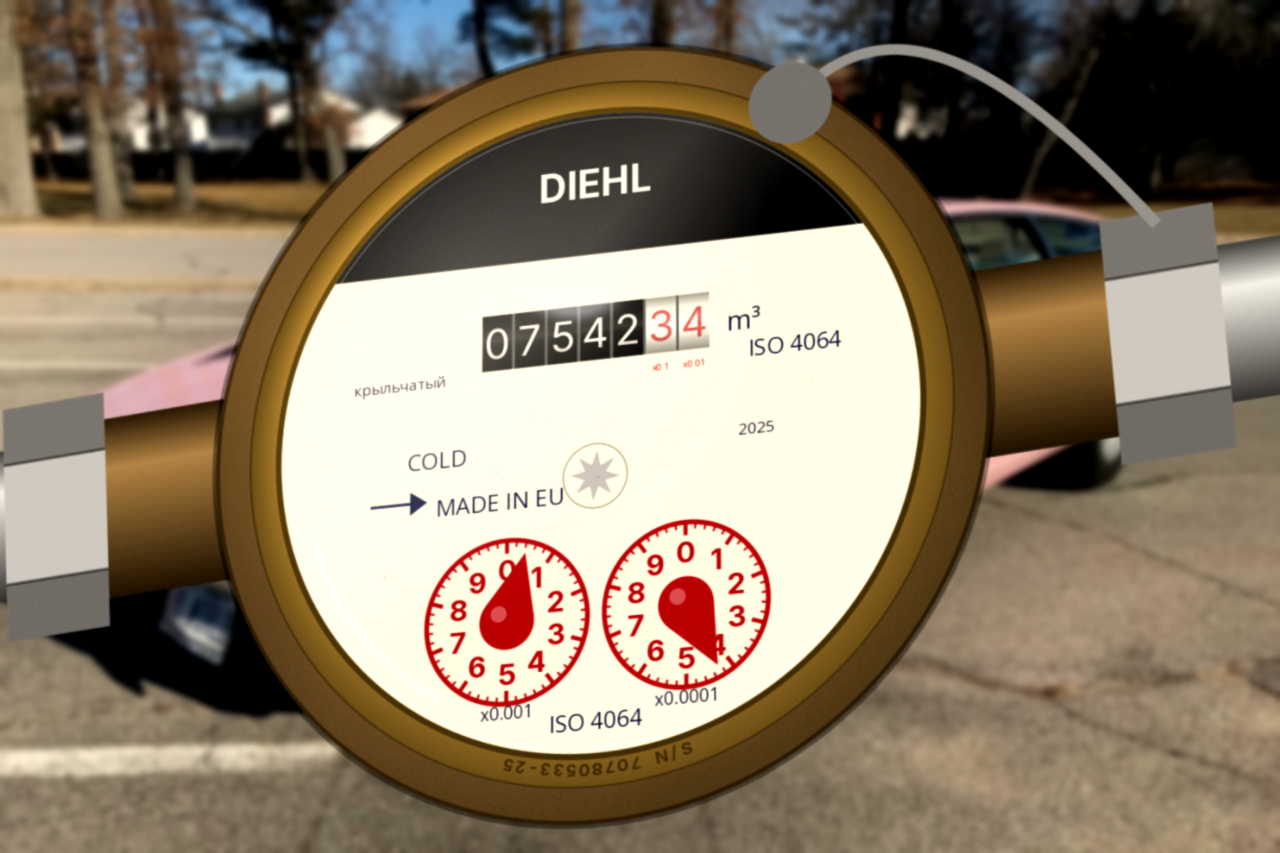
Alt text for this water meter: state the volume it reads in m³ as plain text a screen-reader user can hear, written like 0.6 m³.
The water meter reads 7542.3404 m³
